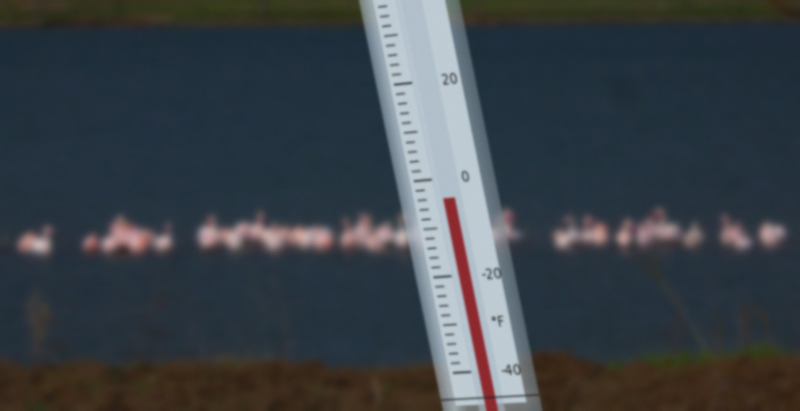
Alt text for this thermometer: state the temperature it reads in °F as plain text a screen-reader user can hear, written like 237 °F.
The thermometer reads -4 °F
